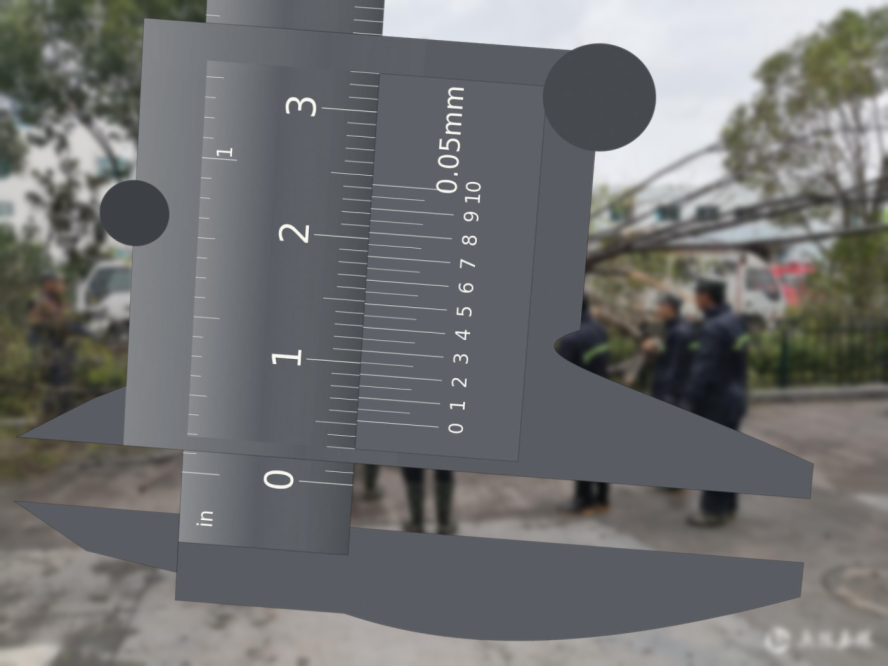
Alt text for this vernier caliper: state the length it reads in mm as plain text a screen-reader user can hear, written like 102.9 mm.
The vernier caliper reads 5.3 mm
